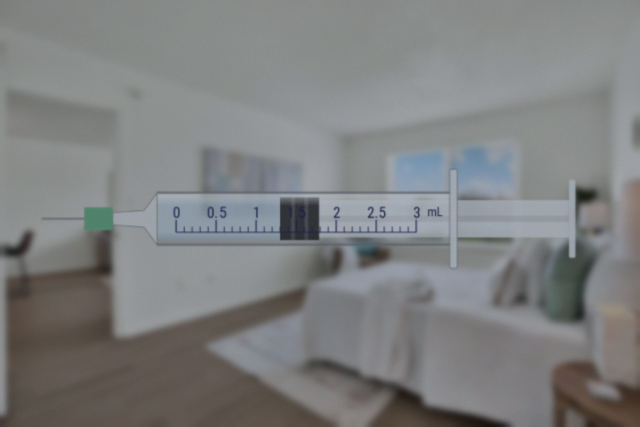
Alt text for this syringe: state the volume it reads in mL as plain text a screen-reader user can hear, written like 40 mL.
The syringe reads 1.3 mL
